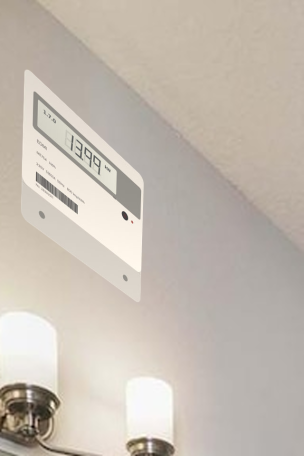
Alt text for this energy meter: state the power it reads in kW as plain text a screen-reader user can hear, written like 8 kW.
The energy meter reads 13.99 kW
